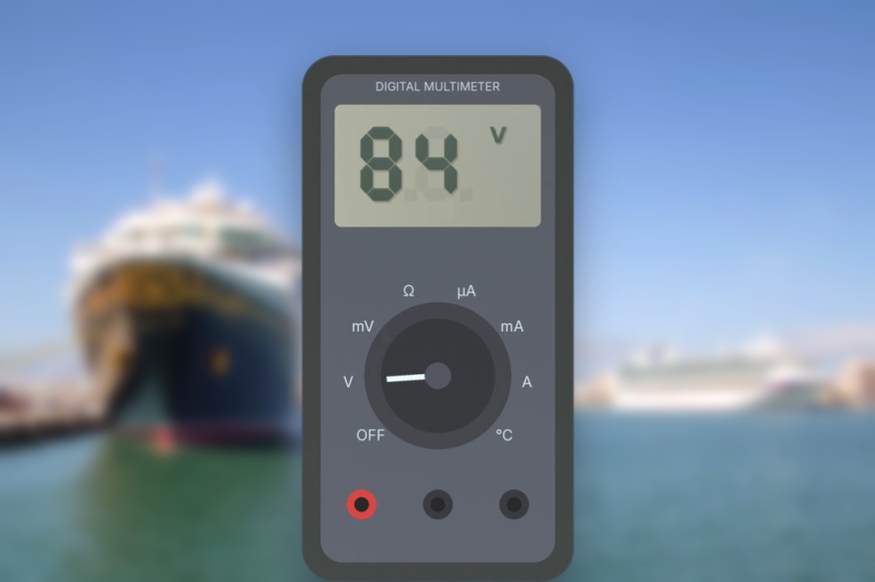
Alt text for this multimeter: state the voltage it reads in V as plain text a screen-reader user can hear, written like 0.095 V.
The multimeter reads 84 V
